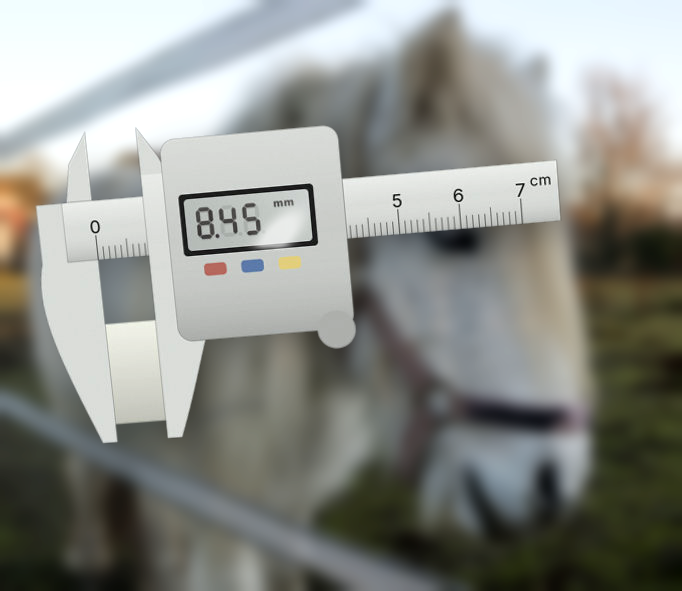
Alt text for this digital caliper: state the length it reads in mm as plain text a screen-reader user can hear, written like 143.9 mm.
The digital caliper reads 8.45 mm
